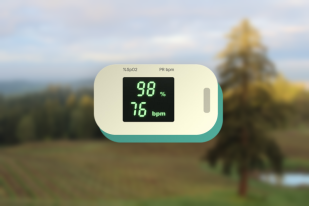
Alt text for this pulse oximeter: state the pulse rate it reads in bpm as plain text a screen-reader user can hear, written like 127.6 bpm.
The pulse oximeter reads 76 bpm
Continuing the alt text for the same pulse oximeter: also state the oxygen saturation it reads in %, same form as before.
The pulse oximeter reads 98 %
